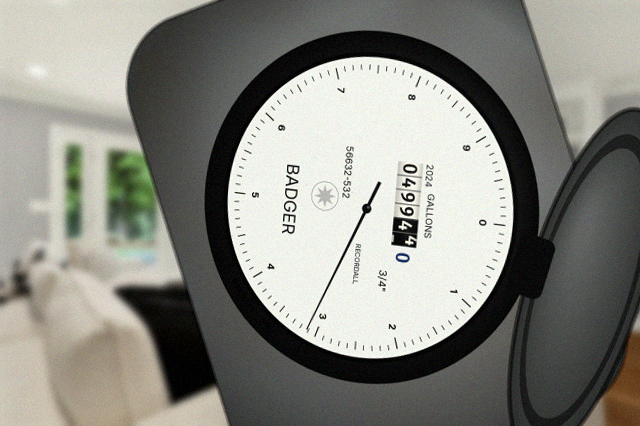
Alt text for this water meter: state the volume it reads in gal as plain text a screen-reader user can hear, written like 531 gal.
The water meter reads 499443.1 gal
